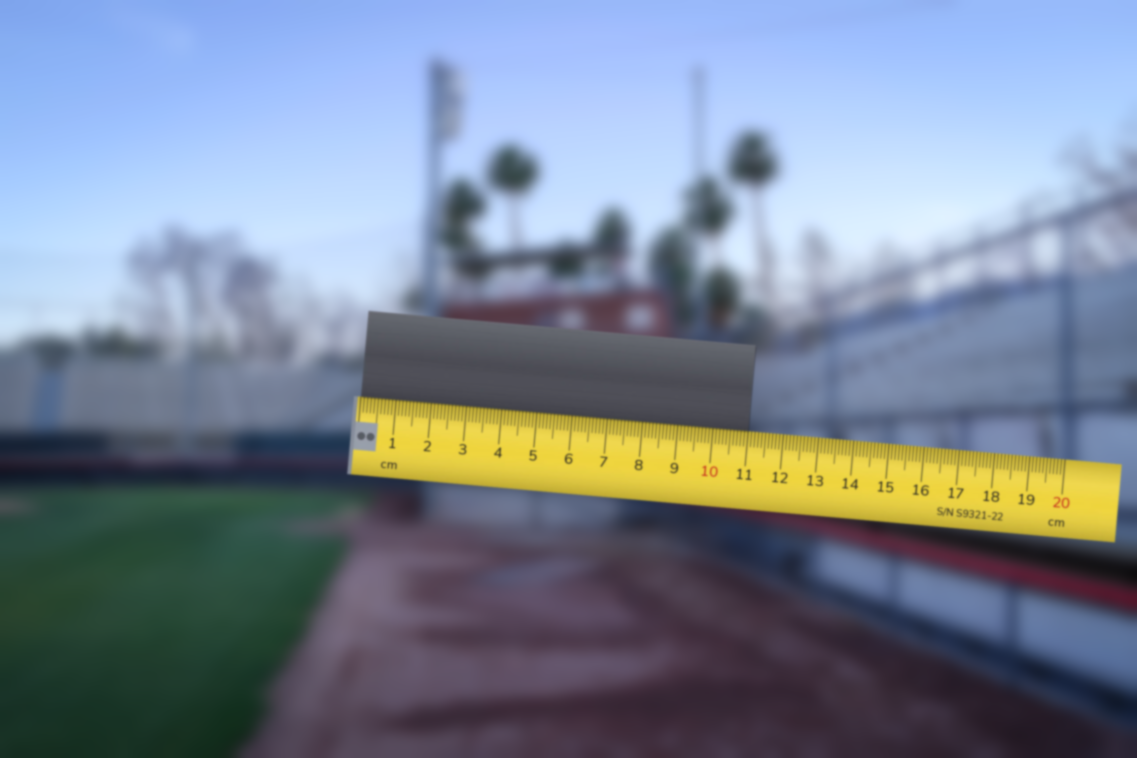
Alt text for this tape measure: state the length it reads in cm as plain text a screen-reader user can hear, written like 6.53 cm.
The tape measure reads 11 cm
